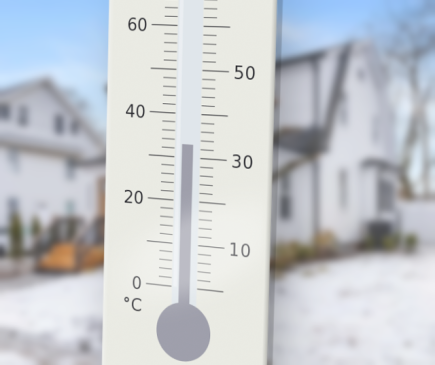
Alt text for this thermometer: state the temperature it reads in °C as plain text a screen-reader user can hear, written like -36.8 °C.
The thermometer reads 33 °C
